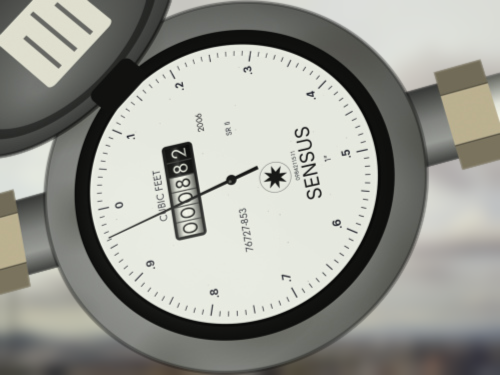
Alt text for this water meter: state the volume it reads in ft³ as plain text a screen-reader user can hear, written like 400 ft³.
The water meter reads 881.96 ft³
